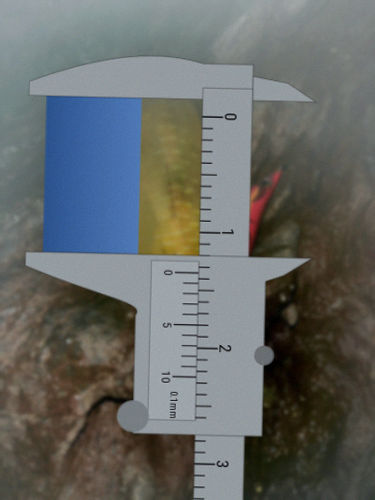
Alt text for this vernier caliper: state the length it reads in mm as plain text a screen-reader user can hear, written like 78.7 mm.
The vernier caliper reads 13.5 mm
